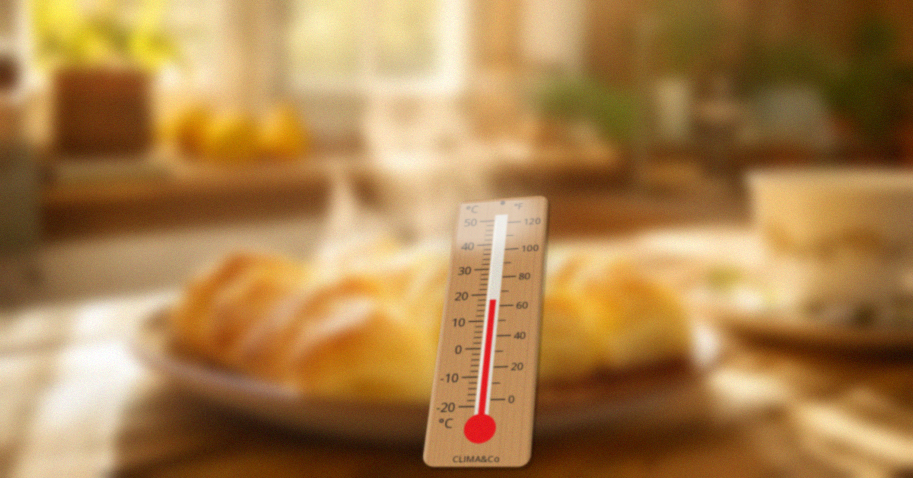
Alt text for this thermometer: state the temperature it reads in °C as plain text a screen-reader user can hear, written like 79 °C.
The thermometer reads 18 °C
